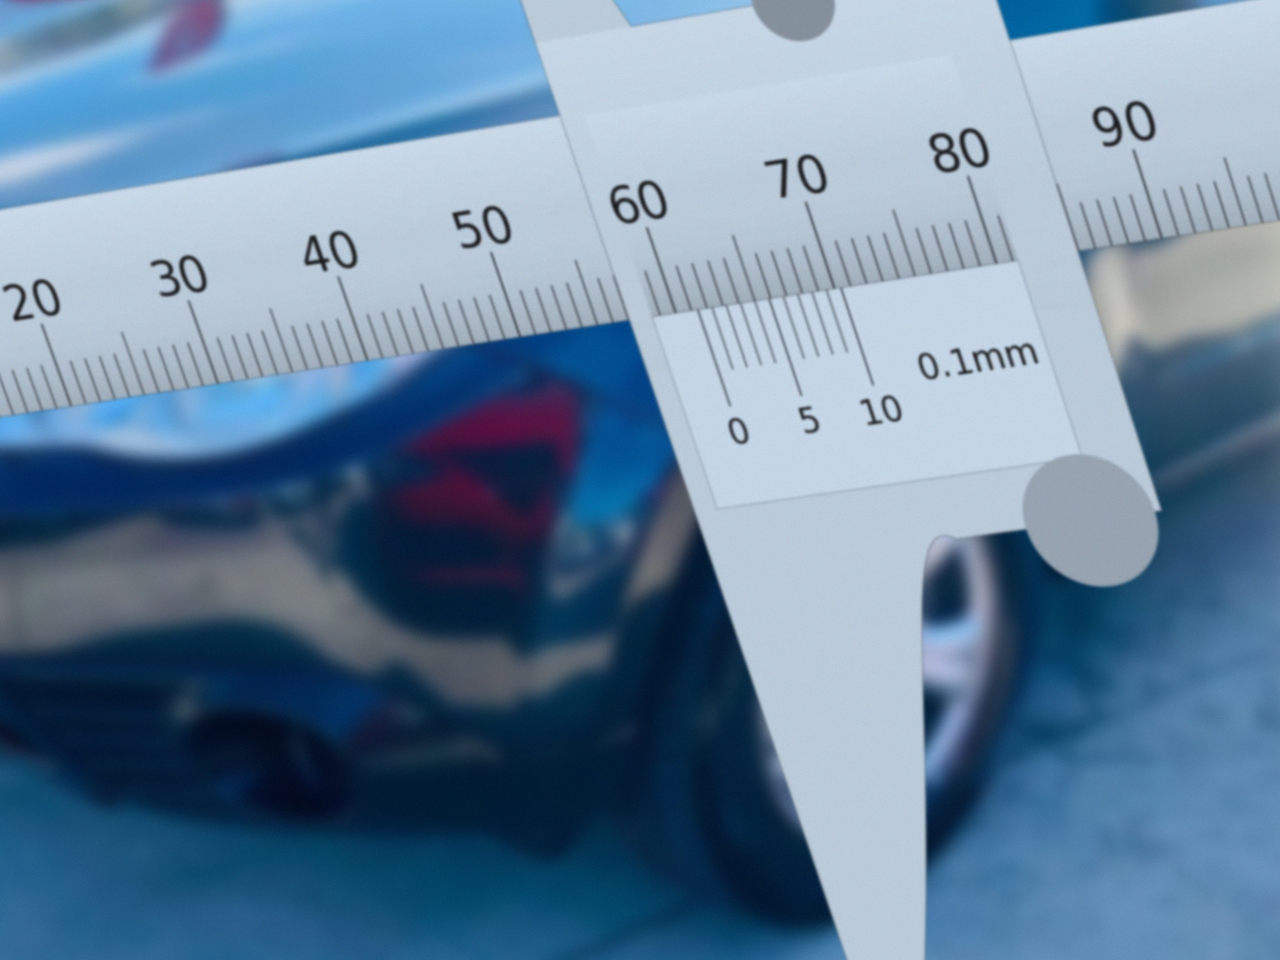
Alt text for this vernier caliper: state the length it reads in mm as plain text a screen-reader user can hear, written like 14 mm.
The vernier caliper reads 61.4 mm
